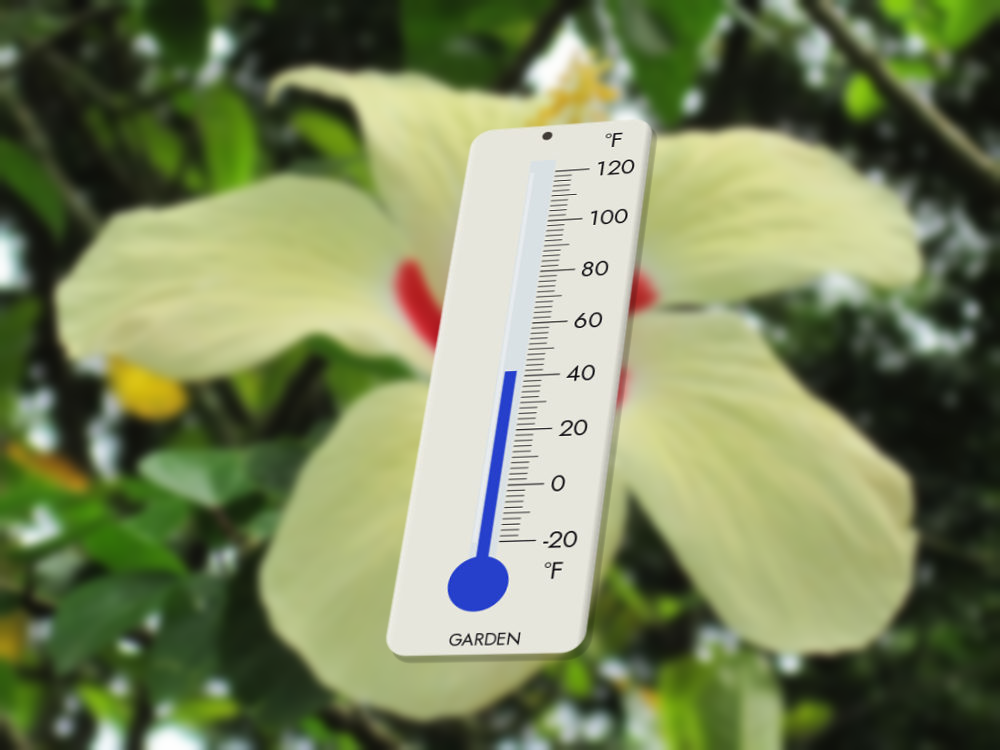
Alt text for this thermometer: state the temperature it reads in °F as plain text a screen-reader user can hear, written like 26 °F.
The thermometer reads 42 °F
